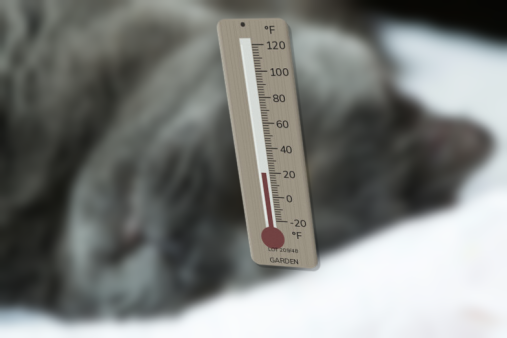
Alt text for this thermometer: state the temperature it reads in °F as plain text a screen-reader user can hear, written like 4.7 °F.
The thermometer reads 20 °F
